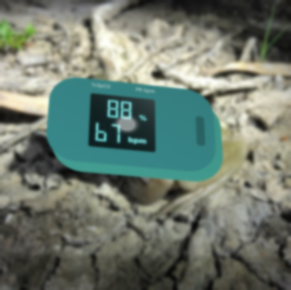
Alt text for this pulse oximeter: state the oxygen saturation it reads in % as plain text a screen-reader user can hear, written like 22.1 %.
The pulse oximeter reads 88 %
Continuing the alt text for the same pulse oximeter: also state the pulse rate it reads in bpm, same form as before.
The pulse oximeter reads 67 bpm
